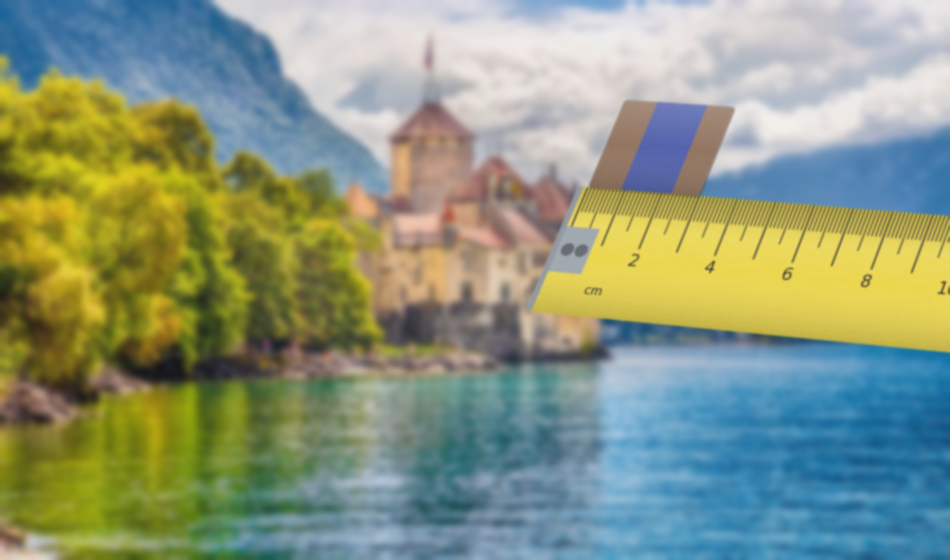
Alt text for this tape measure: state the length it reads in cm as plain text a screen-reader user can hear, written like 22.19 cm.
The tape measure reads 3 cm
